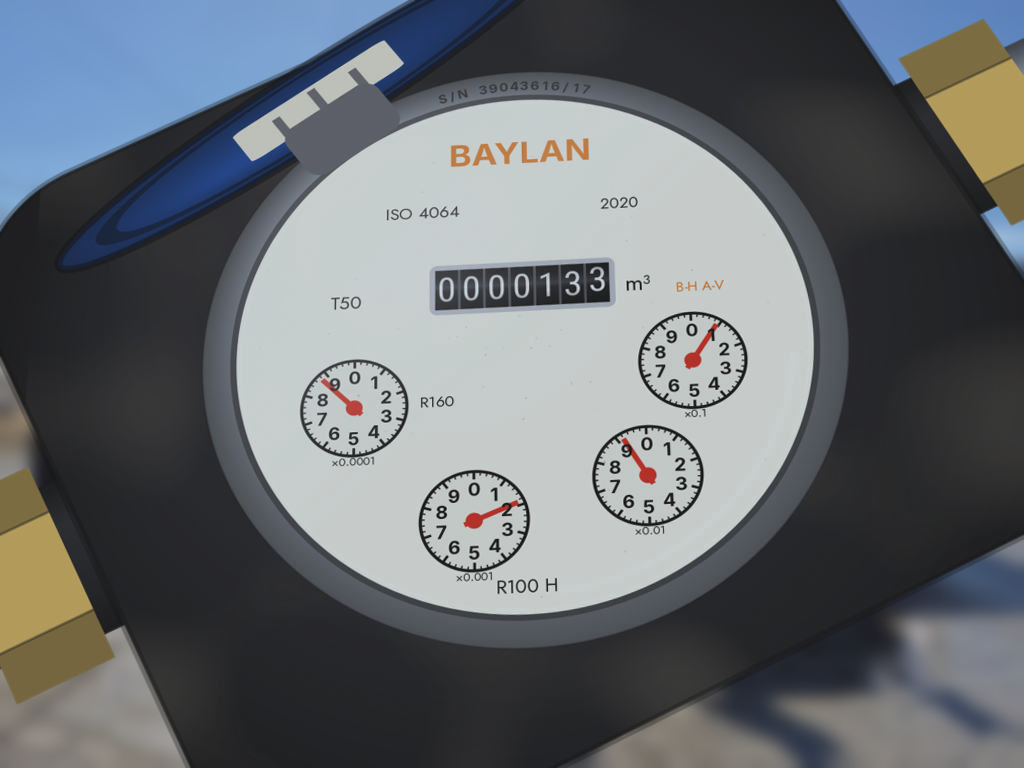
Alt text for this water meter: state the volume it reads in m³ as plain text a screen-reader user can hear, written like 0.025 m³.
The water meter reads 133.0918 m³
